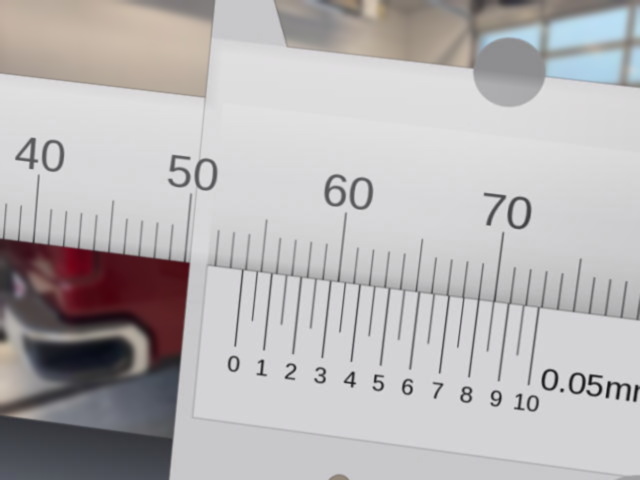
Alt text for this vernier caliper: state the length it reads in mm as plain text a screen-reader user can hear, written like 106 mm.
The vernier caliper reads 53.8 mm
